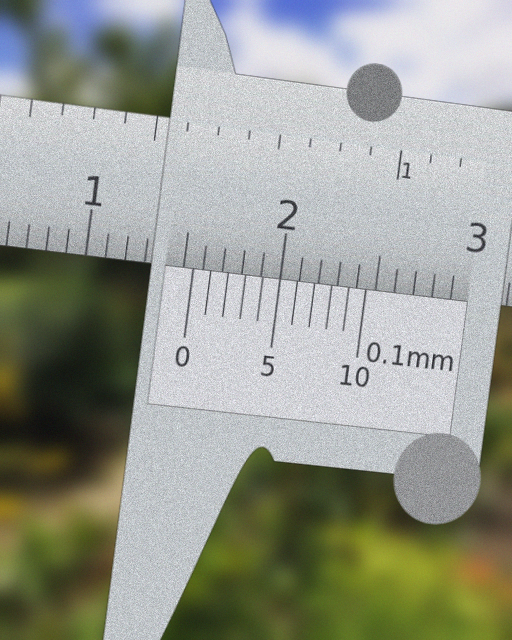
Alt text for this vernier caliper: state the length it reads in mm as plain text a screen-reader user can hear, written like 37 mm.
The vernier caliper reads 15.5 mm
